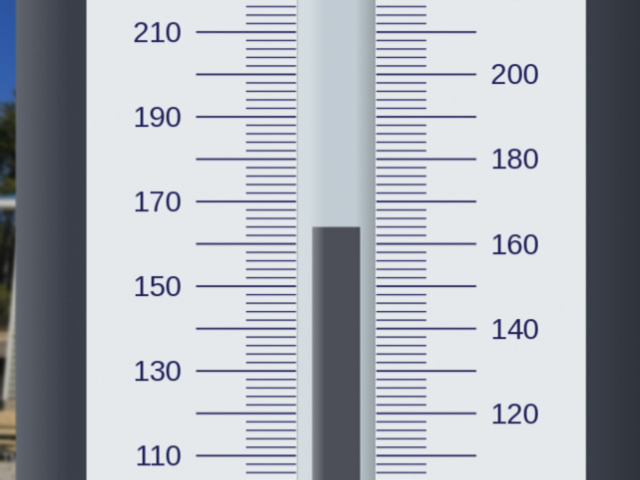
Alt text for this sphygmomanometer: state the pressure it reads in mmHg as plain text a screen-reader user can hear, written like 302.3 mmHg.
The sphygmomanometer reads 164 mmHg
